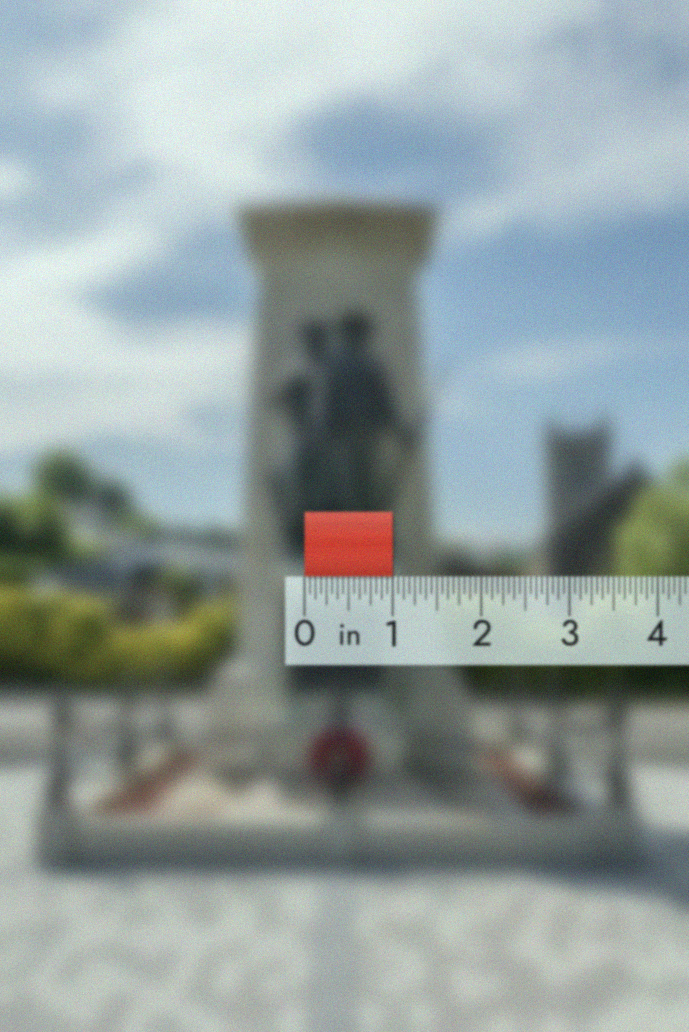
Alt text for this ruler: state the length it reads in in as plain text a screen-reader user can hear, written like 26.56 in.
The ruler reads 1 in
